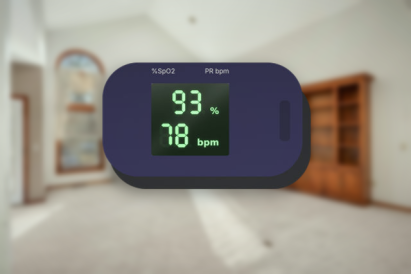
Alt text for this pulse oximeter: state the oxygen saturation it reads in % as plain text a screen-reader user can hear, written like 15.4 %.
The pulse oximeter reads 93 %
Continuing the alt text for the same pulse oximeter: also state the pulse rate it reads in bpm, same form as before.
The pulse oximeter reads 78 bpm
